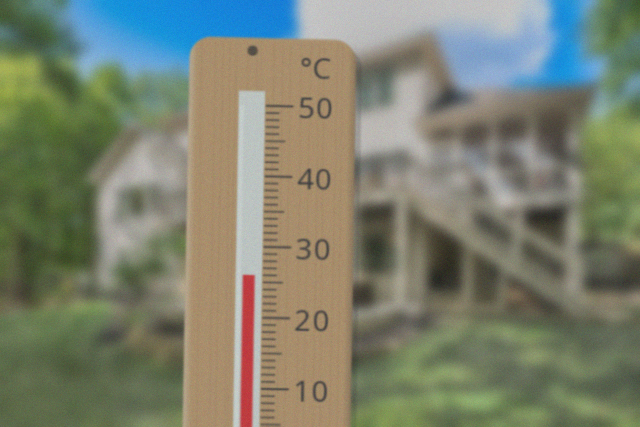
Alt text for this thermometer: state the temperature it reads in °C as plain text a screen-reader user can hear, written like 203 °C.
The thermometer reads 26 °C
